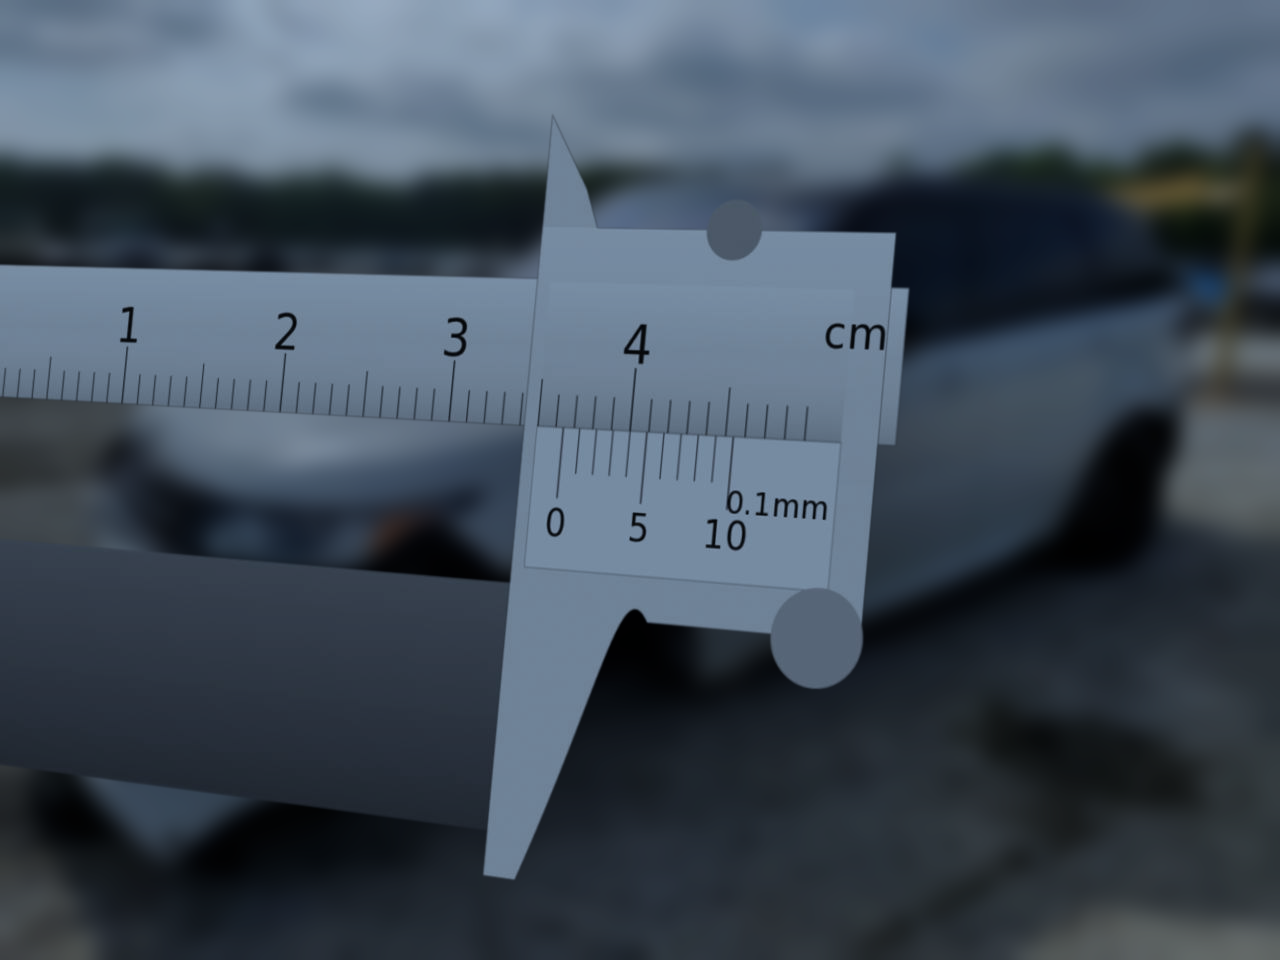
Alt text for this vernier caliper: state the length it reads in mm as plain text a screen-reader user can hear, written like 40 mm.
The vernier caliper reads 36.4 mm
